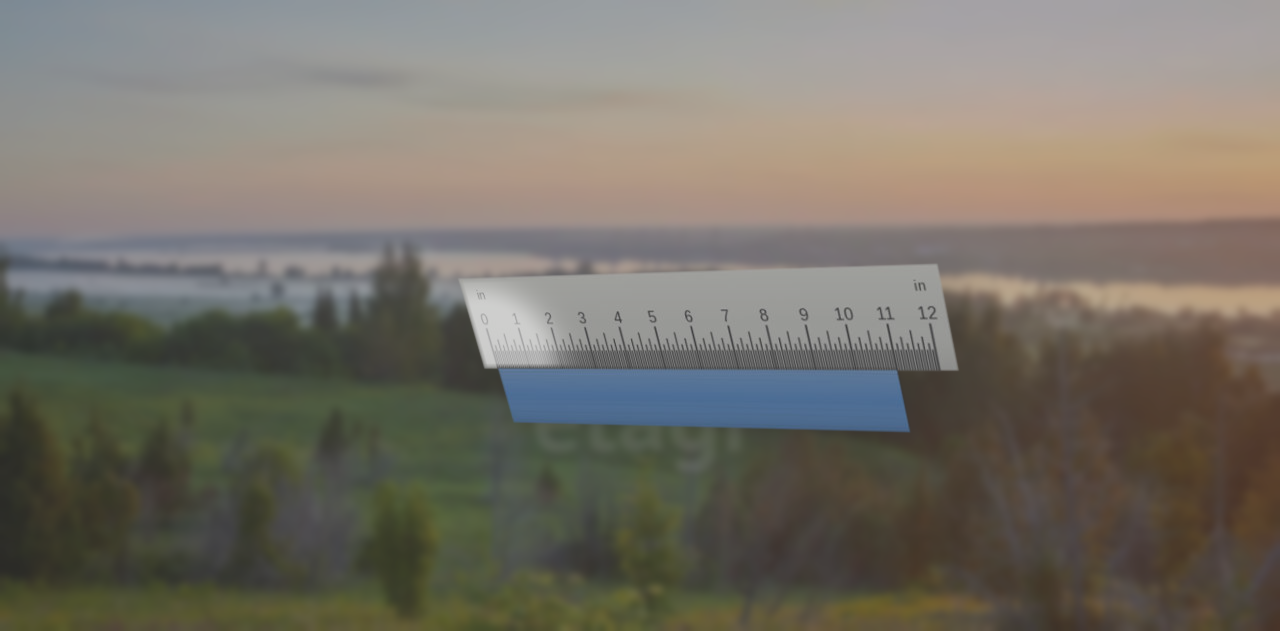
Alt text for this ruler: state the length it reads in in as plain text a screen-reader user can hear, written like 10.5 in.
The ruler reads 11 in
